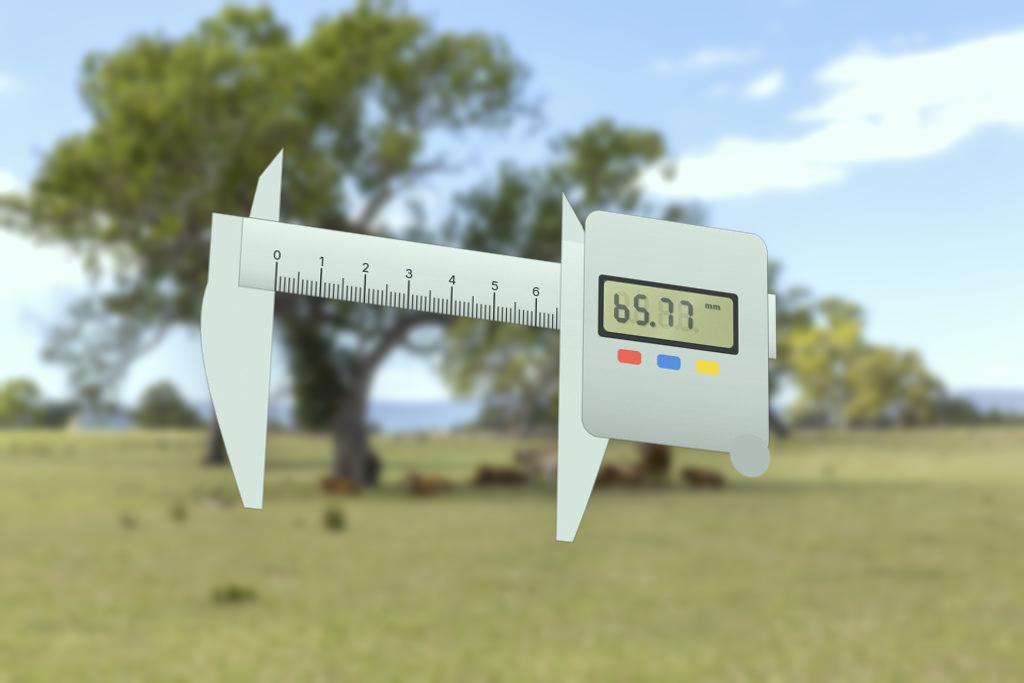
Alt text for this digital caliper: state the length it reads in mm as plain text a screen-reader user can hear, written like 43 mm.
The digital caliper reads 65.77 mm
